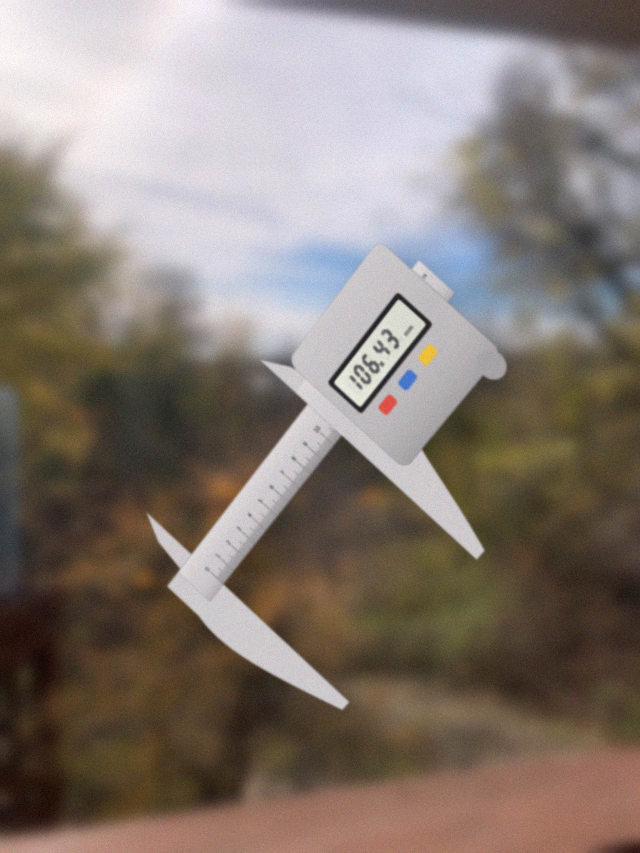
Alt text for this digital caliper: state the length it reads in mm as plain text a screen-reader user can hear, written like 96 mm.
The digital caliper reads 106.43 mm
